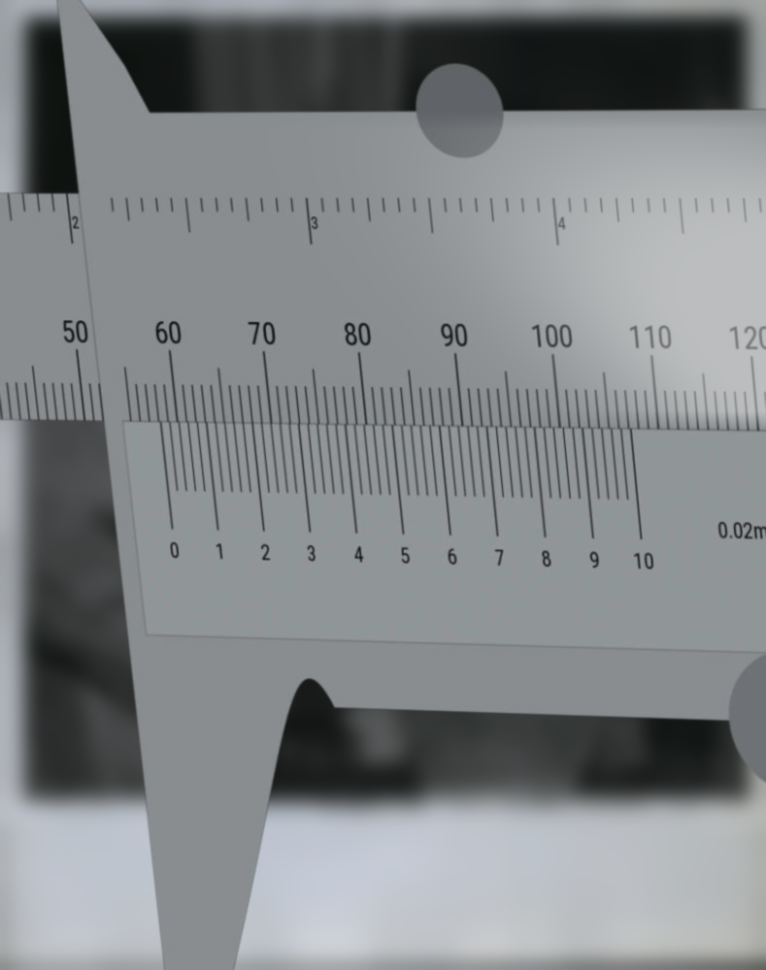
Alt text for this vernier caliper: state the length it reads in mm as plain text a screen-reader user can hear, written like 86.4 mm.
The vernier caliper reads 58.2 mm
